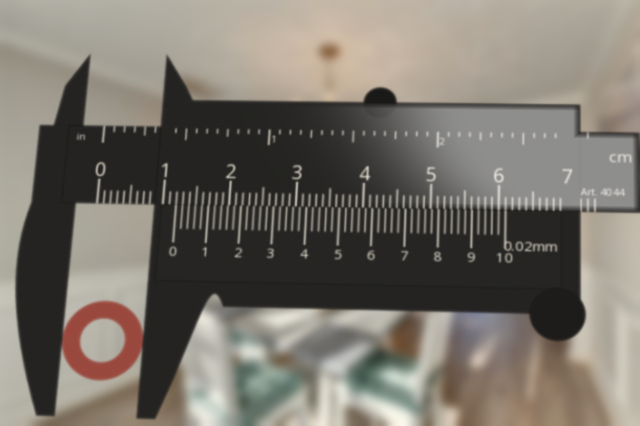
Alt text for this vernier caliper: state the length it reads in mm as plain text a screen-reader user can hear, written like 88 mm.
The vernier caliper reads 12.0 mm
